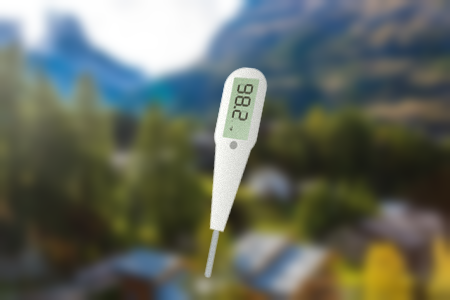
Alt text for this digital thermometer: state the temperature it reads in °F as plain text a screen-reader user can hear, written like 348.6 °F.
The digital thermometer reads 98.2 °F
